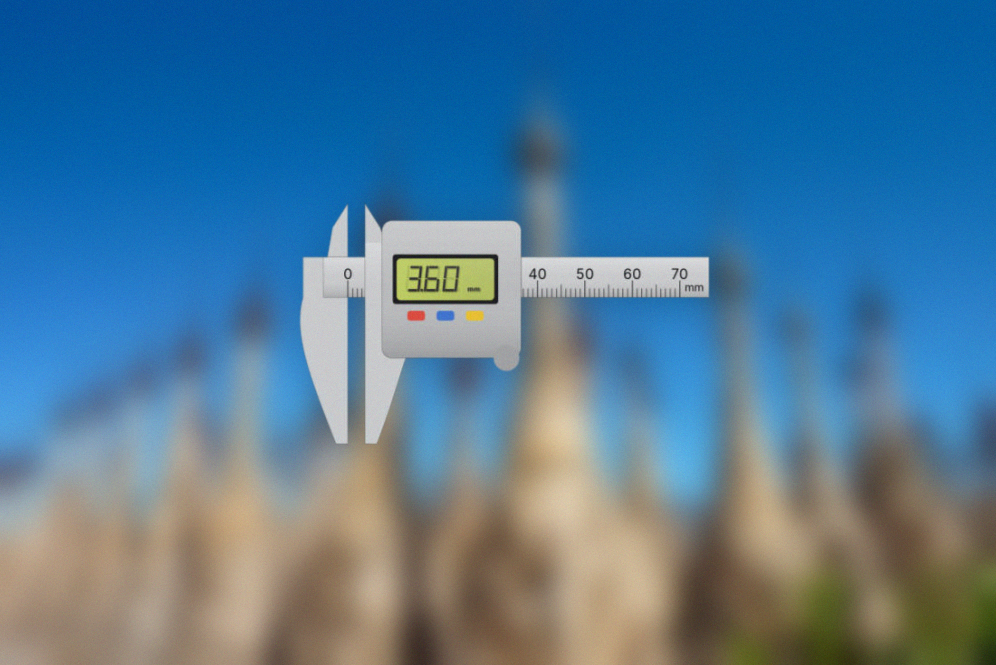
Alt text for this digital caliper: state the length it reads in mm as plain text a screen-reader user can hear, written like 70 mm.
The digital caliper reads 3.60 mm
